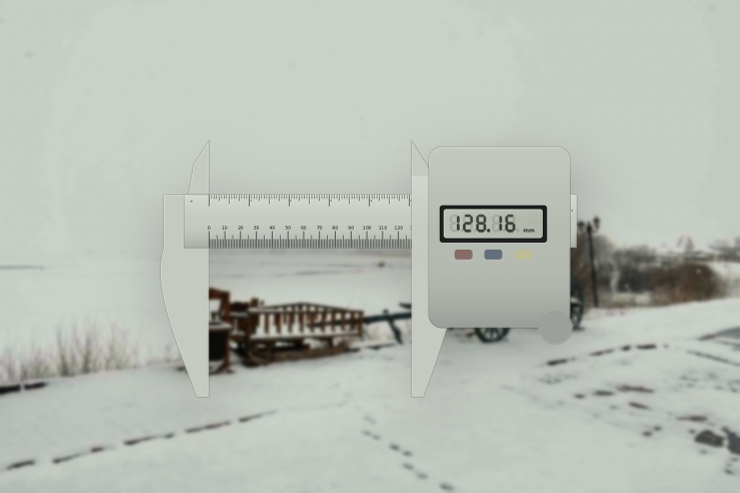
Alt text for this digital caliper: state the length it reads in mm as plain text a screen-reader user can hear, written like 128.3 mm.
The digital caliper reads 128.16 mm
